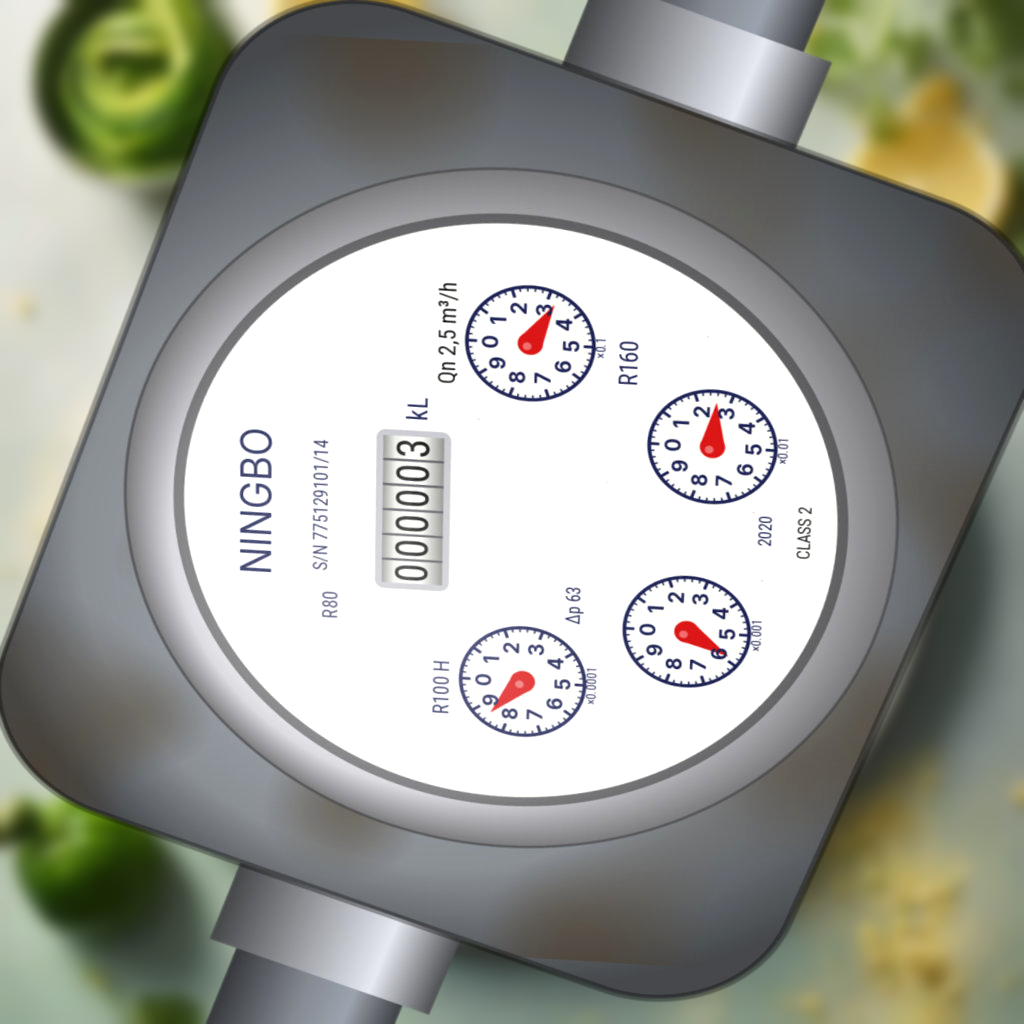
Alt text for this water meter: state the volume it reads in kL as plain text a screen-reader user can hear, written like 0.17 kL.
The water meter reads 3.3258 kL
